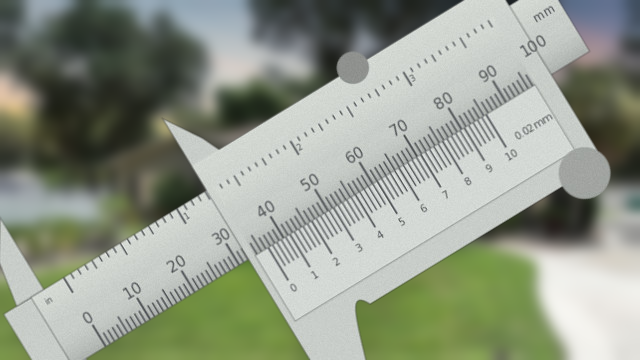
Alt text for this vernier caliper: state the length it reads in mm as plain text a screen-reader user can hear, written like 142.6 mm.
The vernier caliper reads 36.5 mm
